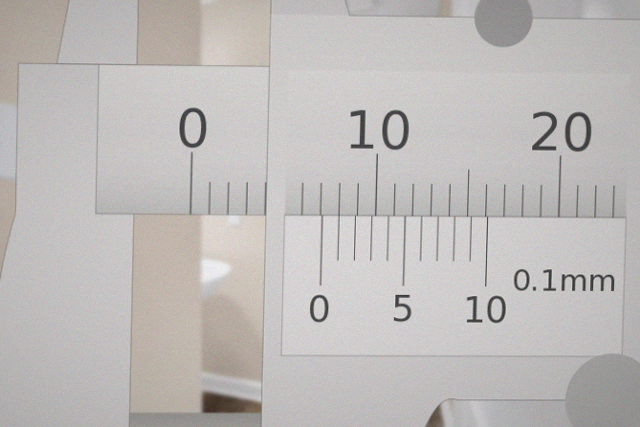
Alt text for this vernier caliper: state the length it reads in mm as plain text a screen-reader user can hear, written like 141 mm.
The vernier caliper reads 7.1 mm
